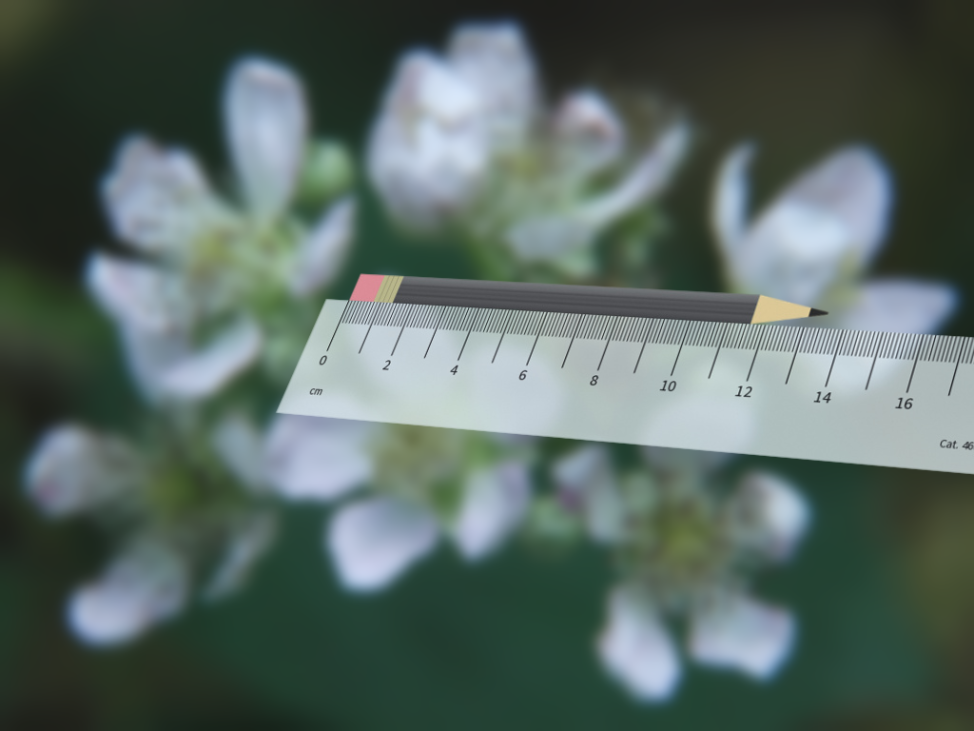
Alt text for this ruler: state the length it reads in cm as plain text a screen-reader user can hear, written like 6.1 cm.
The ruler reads 13.5 cm
